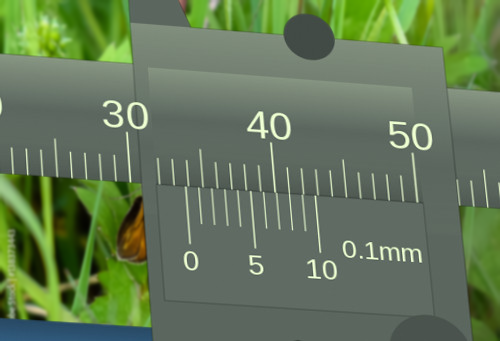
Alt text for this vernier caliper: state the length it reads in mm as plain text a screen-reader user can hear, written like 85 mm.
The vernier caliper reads 33.8 mm
